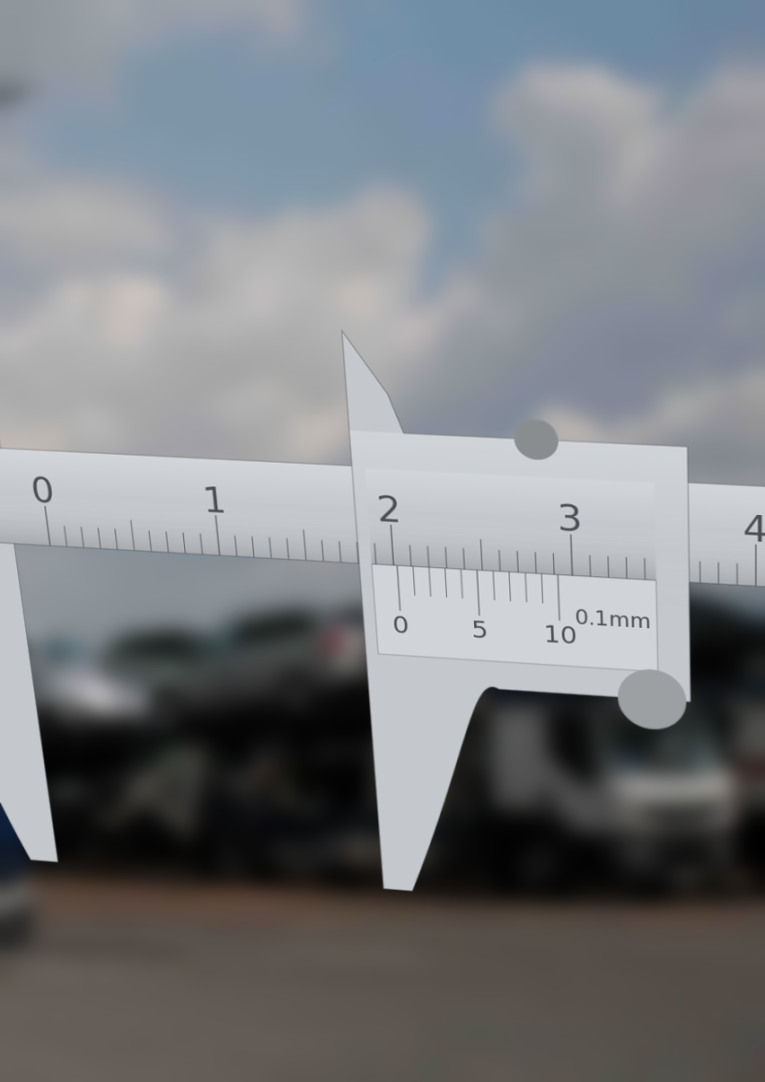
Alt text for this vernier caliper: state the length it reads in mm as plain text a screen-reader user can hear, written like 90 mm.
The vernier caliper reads 20.2 mm
